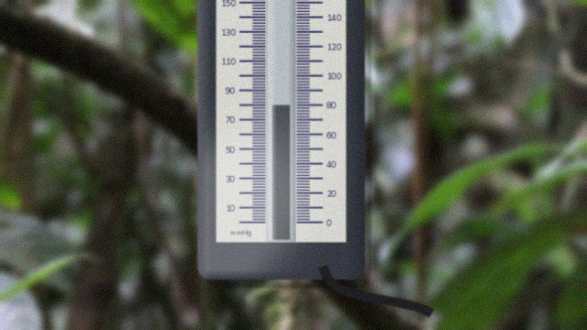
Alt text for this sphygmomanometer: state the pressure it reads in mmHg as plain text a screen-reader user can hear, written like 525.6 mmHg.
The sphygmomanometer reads 80 mmHg
